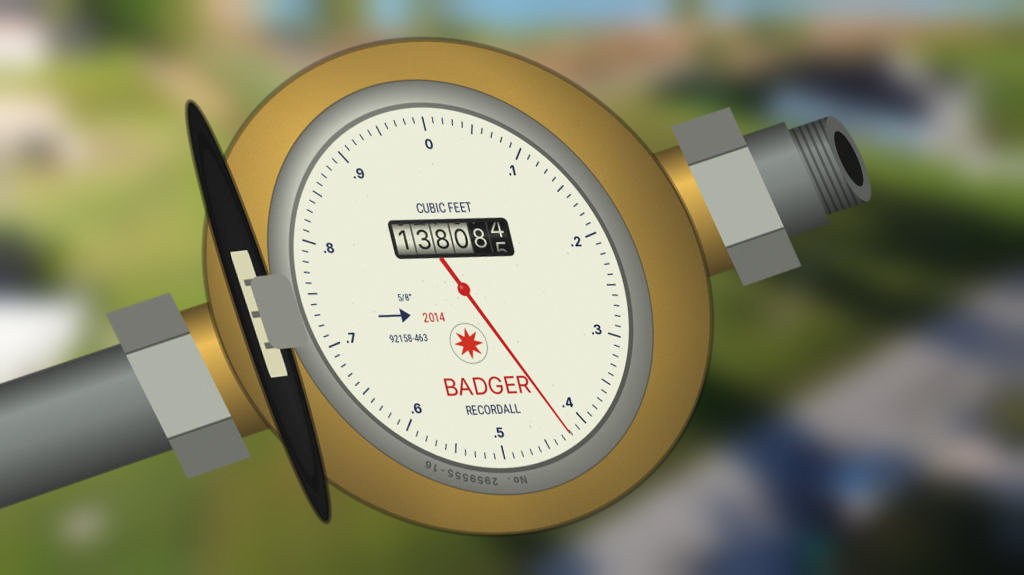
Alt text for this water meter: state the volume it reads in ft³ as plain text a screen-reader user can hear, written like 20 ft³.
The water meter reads 138084.42 ft³
